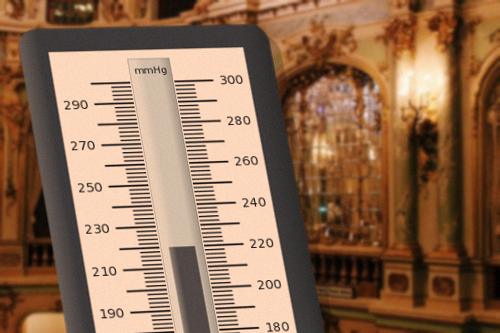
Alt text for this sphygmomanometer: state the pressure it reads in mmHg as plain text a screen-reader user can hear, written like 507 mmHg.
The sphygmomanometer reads 220 mmHg
